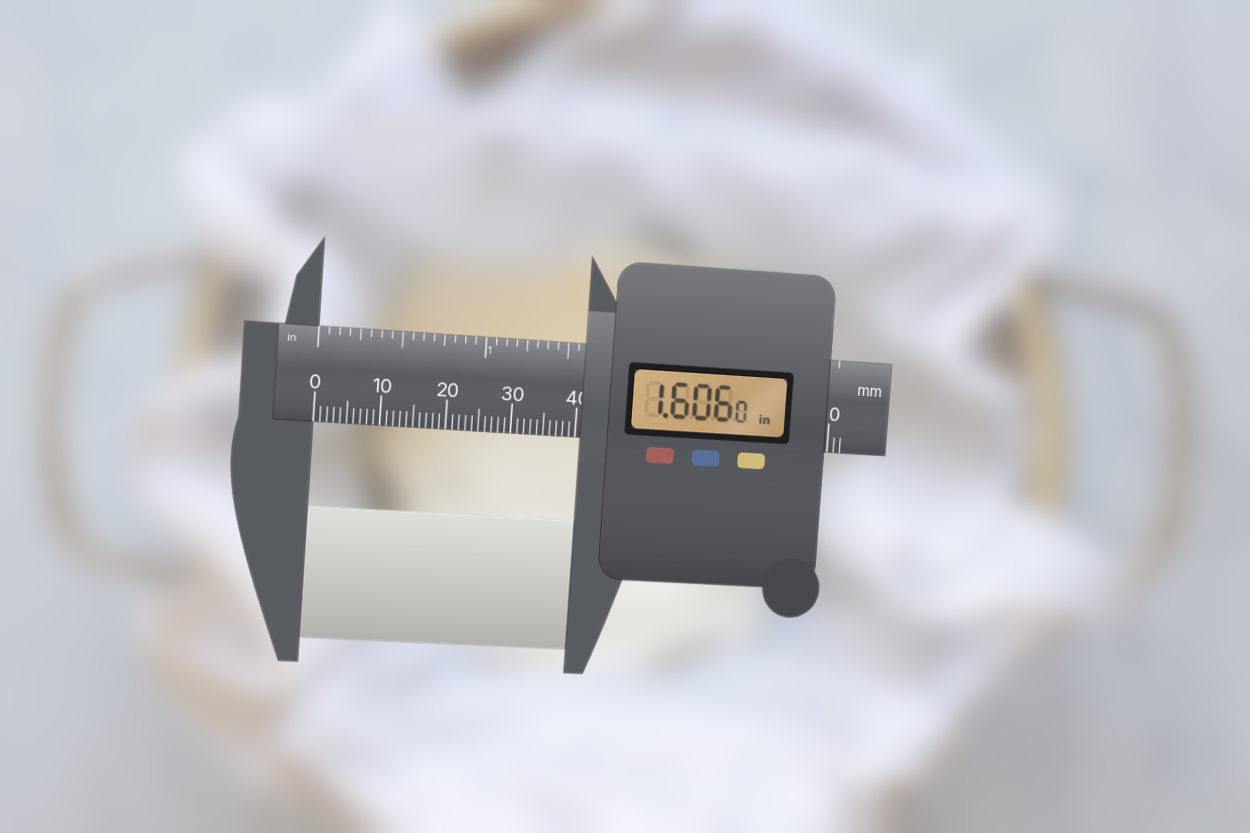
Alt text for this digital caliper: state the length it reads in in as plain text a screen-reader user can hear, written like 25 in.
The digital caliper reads 1.6060 in
